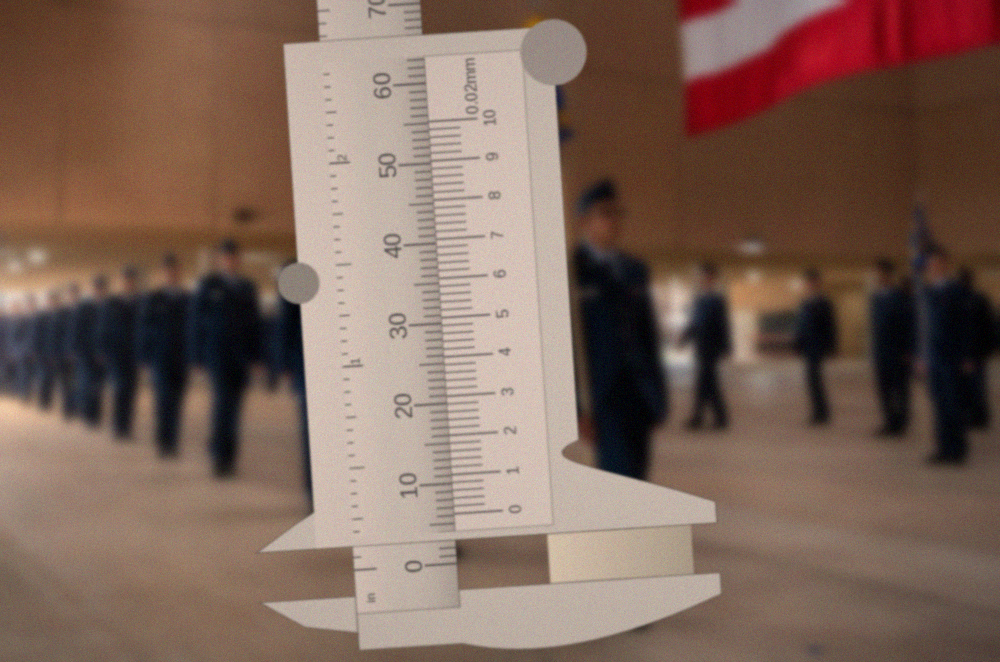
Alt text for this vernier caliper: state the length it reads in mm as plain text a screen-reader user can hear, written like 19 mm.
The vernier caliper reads 6.2 mm
